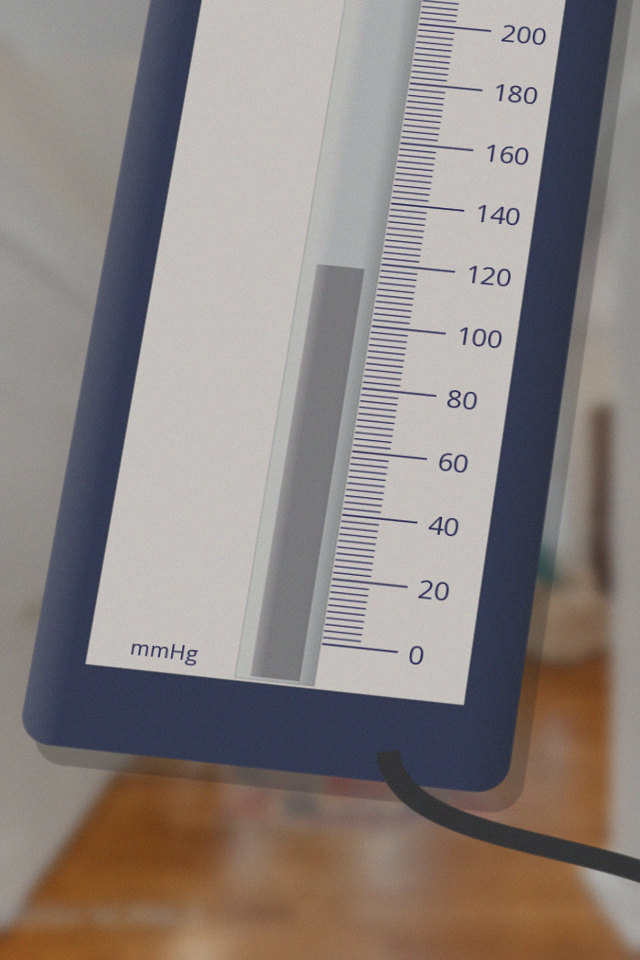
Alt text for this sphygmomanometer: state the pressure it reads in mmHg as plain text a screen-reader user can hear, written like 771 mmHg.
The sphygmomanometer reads 118 mmHg
